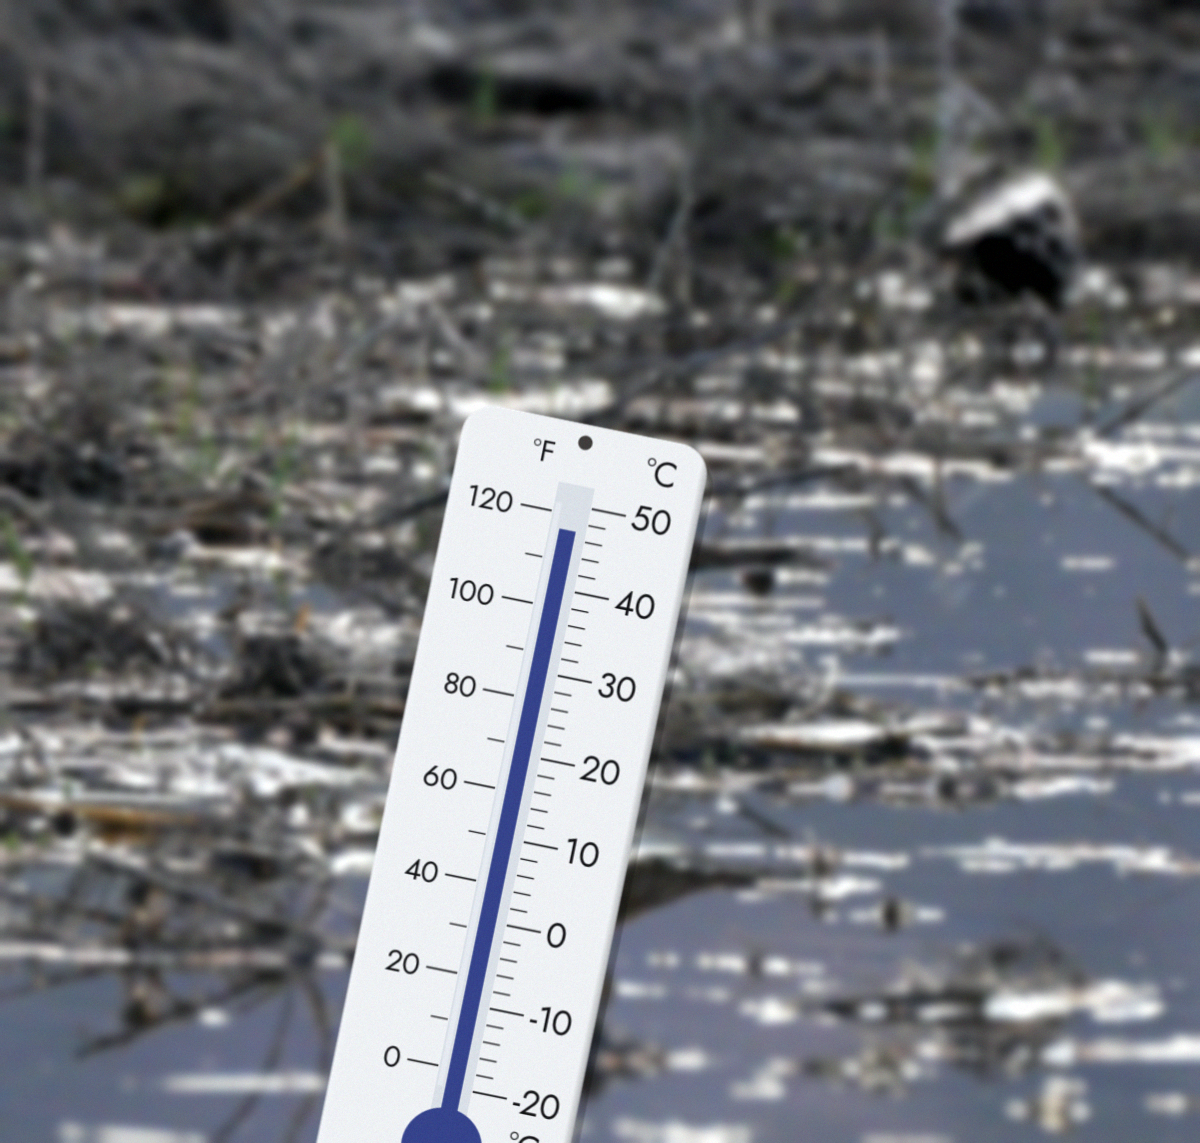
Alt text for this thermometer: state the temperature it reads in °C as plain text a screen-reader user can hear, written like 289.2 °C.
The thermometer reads 47 °C
